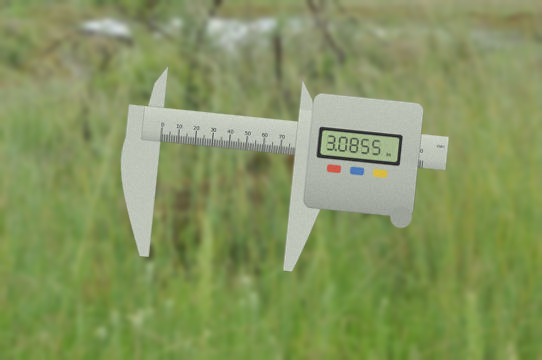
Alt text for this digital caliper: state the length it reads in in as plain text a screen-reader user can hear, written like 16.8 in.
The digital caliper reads 3.0855 in
